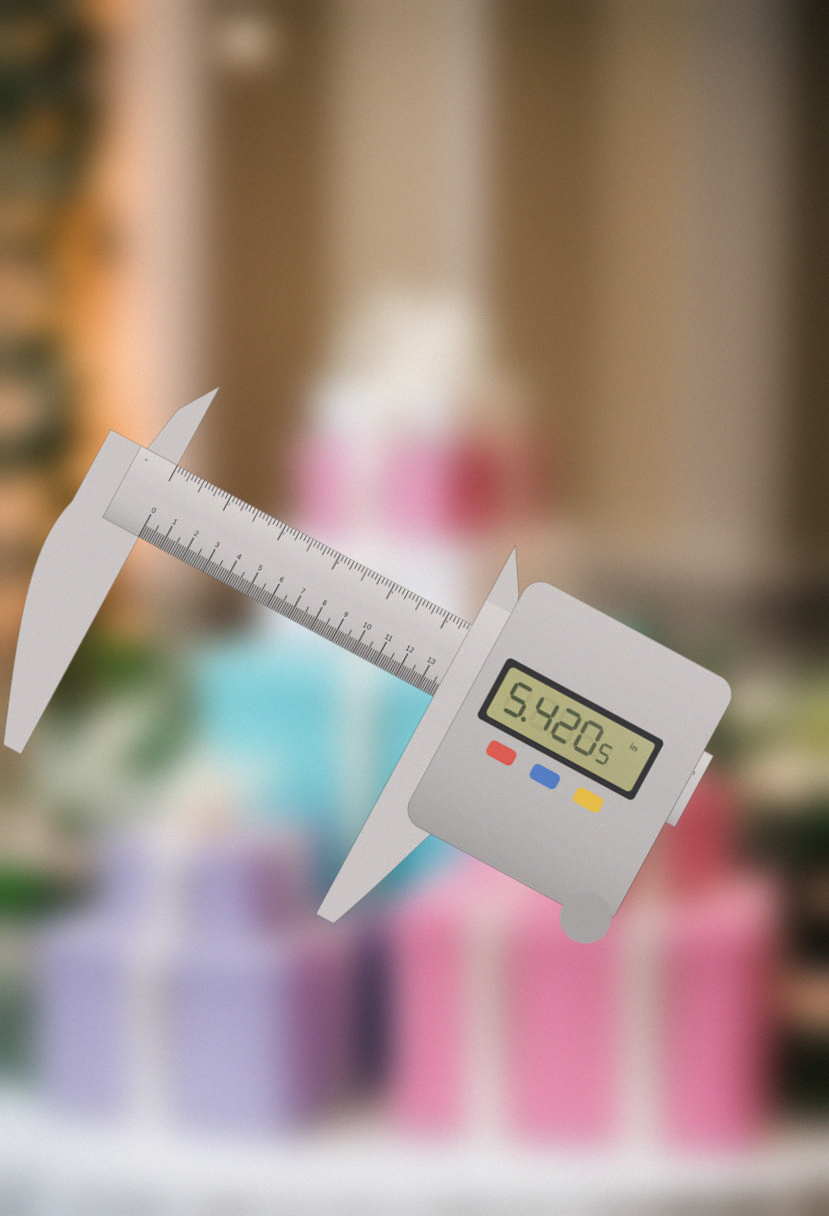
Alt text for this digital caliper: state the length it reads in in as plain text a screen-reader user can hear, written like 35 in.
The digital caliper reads 5.4205 in
